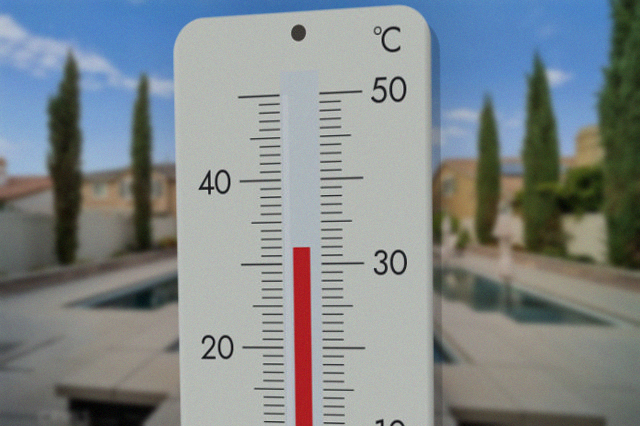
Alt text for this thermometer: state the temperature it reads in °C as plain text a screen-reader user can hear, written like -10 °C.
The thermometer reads 32 °C
